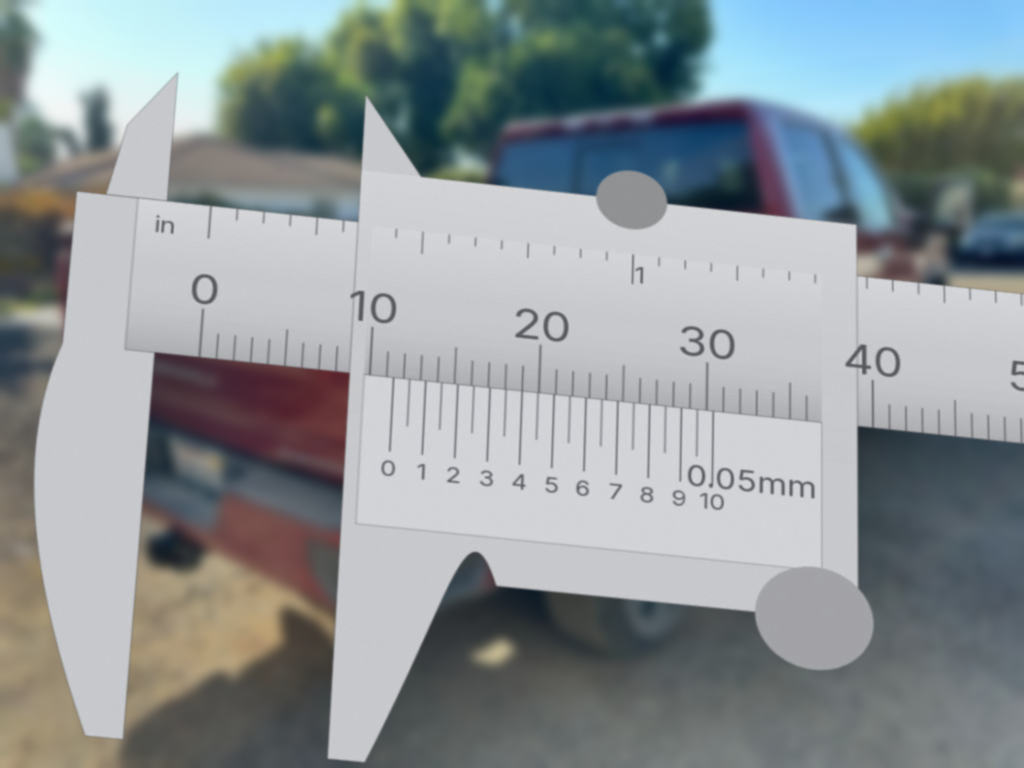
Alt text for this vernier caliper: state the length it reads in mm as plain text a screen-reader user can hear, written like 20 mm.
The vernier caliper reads 11.4 mm
